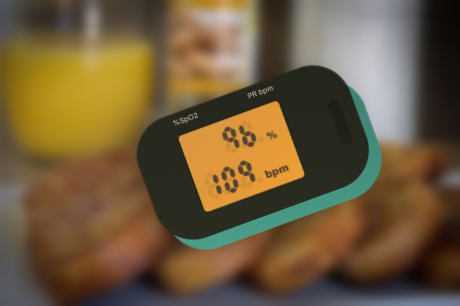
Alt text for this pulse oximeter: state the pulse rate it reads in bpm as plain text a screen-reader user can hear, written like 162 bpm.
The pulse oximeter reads 109 bpm
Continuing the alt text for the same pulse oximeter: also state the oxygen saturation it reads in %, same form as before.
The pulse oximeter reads 96 %
